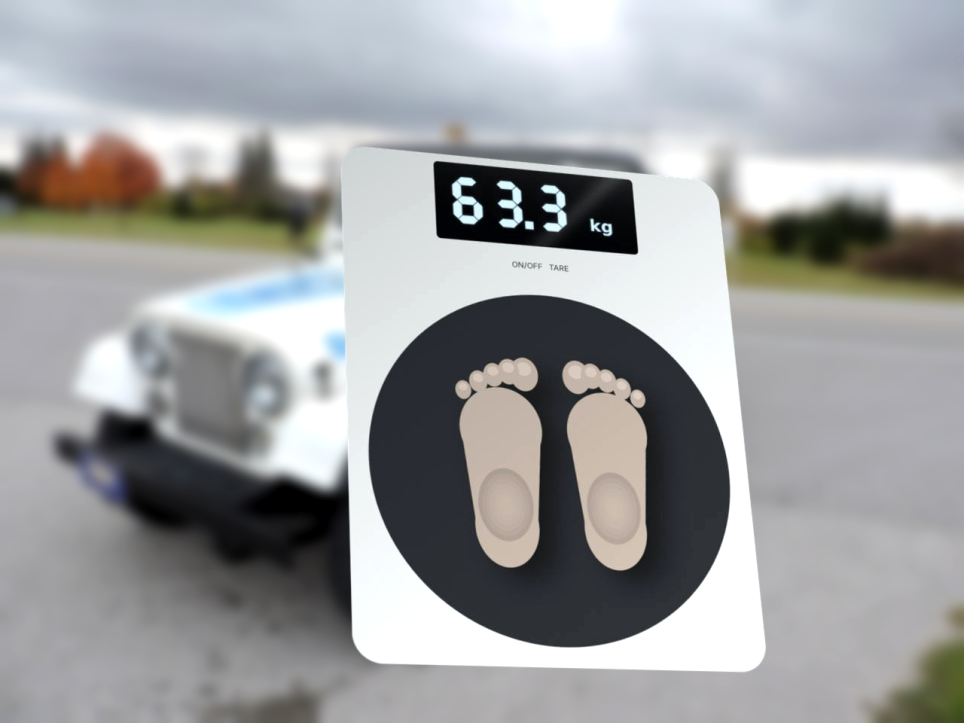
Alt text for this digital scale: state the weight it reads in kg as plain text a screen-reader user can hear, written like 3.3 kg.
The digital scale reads 63.3 kg
